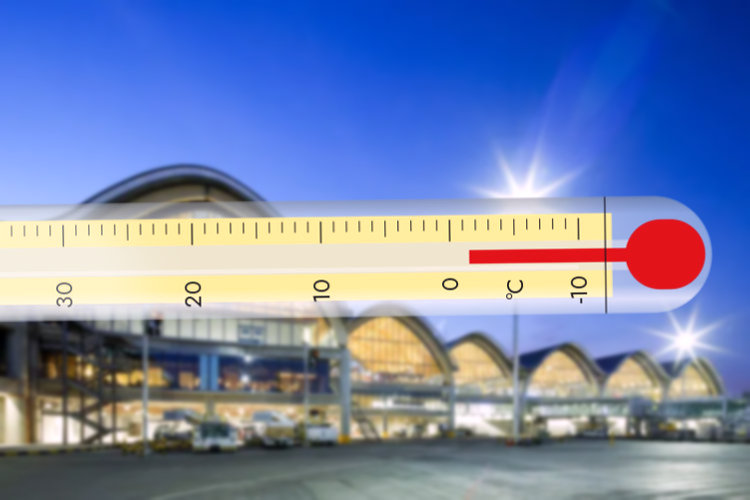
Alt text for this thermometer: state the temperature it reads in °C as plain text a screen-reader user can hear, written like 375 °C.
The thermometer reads -1.5 °C
